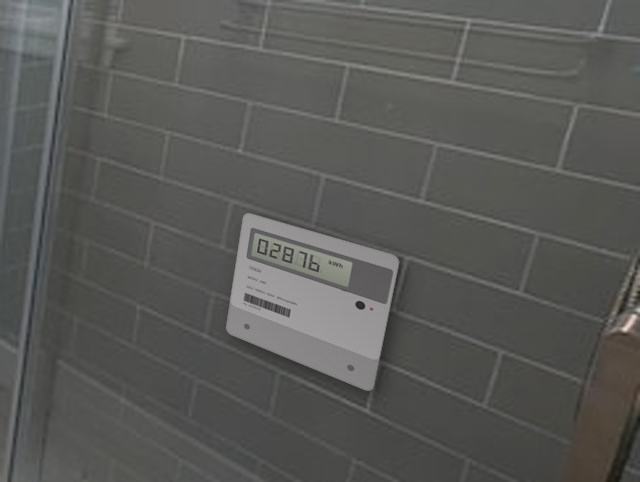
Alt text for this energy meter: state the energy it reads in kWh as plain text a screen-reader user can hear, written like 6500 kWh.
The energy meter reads 2876 kWh
